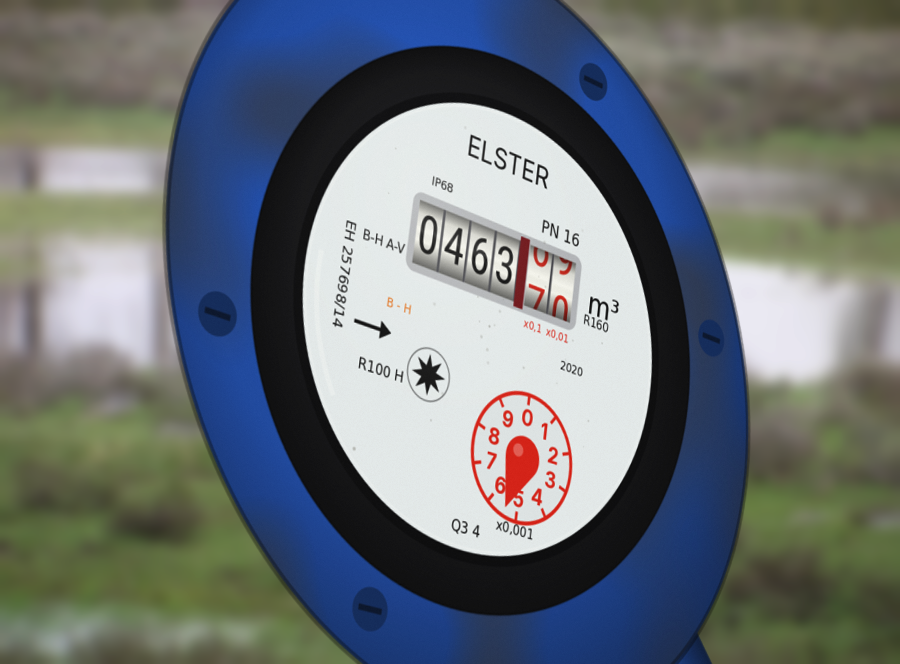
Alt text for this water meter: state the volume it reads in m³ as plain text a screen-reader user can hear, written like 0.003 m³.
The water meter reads 463.695 m³
